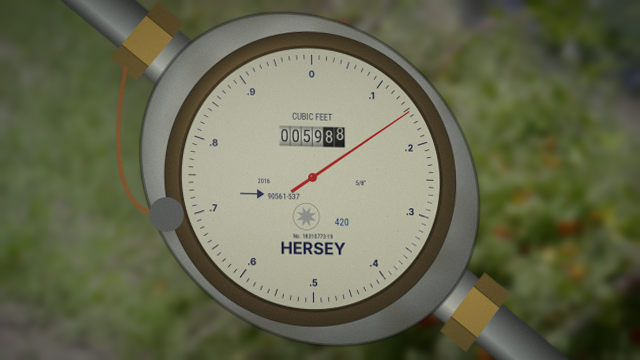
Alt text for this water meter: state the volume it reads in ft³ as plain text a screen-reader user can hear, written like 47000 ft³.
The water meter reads 5988.15 ft³
